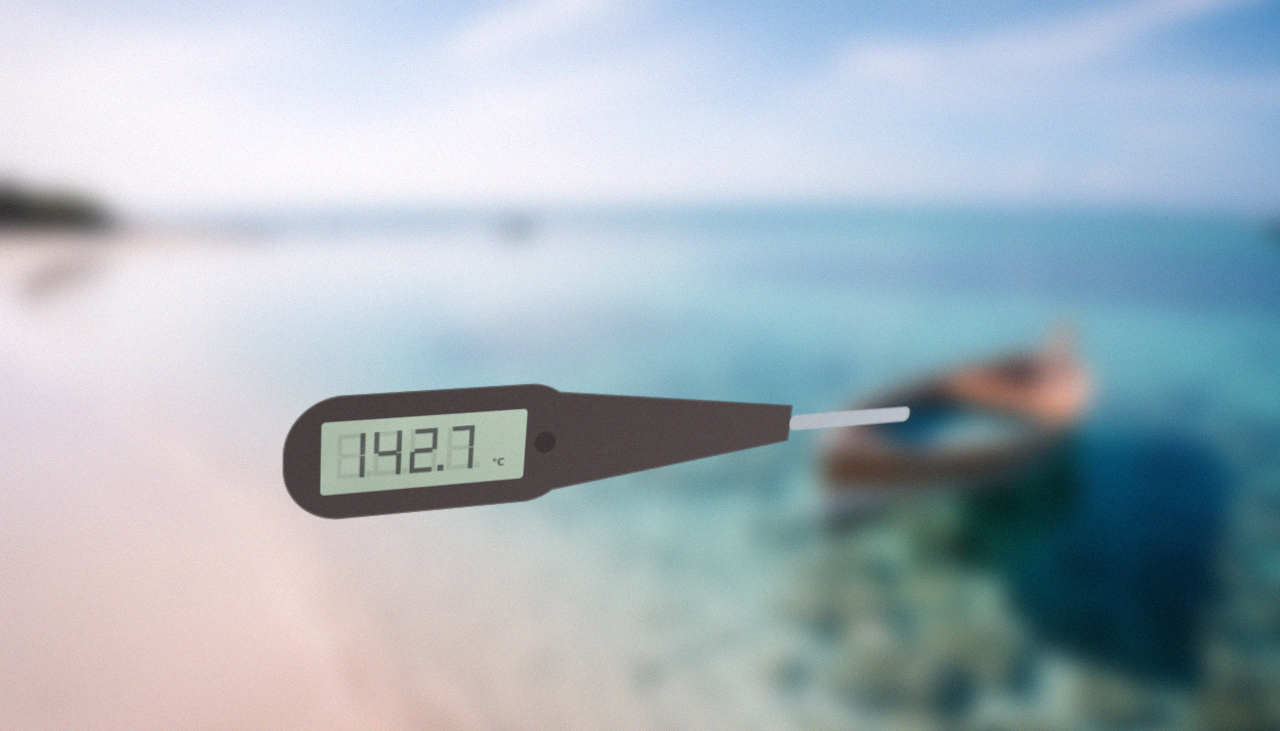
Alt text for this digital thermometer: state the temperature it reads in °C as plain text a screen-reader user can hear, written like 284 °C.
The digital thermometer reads 142.7 °C
